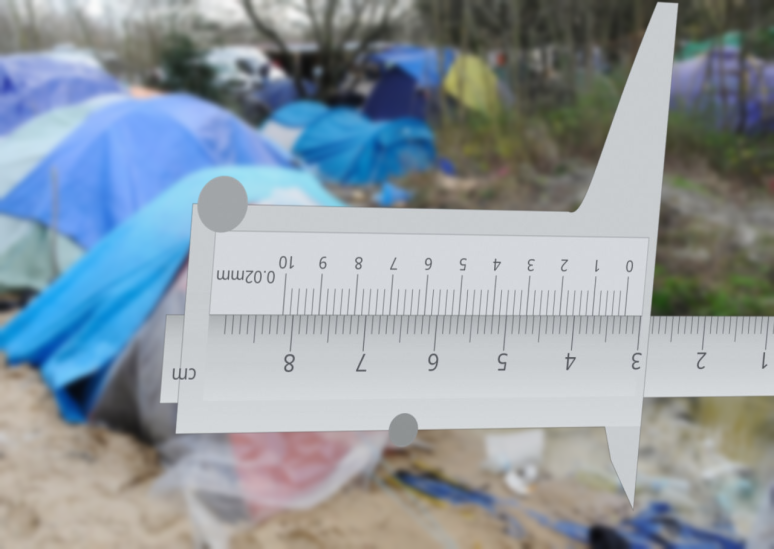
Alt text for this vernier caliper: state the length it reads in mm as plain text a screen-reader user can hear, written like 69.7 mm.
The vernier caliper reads 32.4 mm
